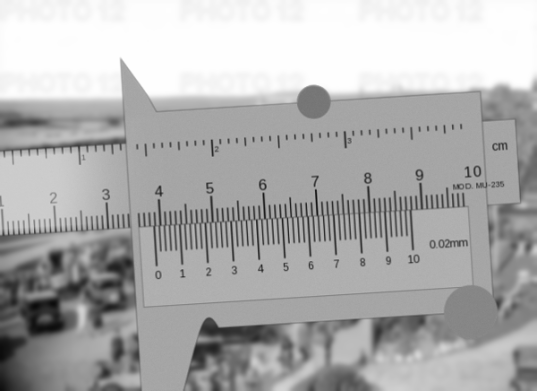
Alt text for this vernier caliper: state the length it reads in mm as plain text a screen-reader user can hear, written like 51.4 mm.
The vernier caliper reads 38.8 mm
